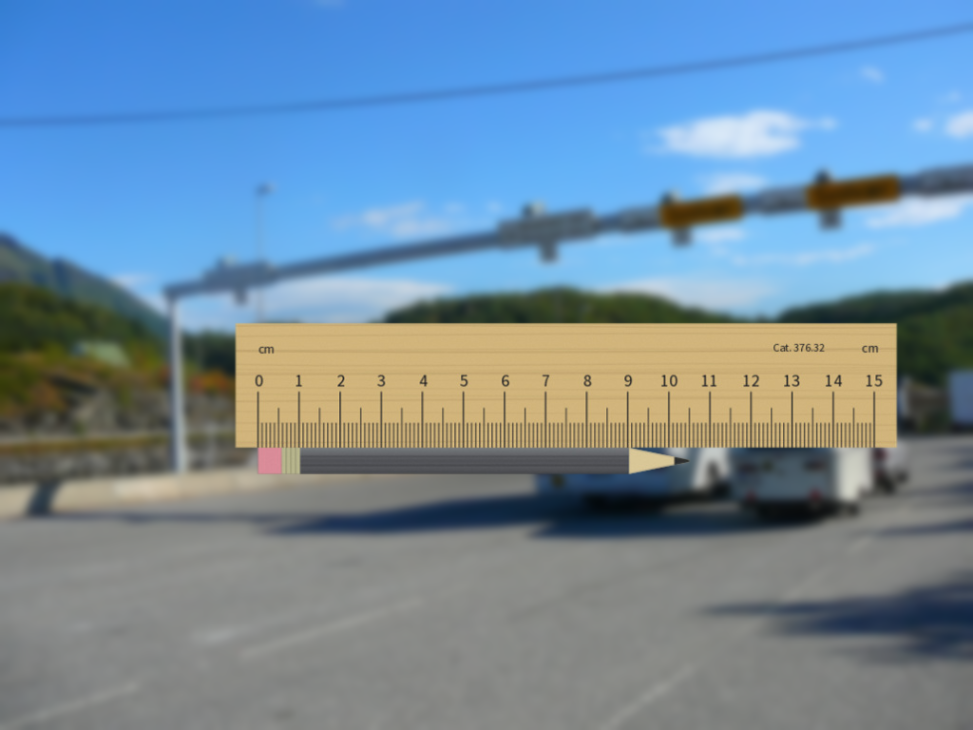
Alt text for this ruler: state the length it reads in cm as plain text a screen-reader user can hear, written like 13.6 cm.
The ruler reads 10.5 cm
